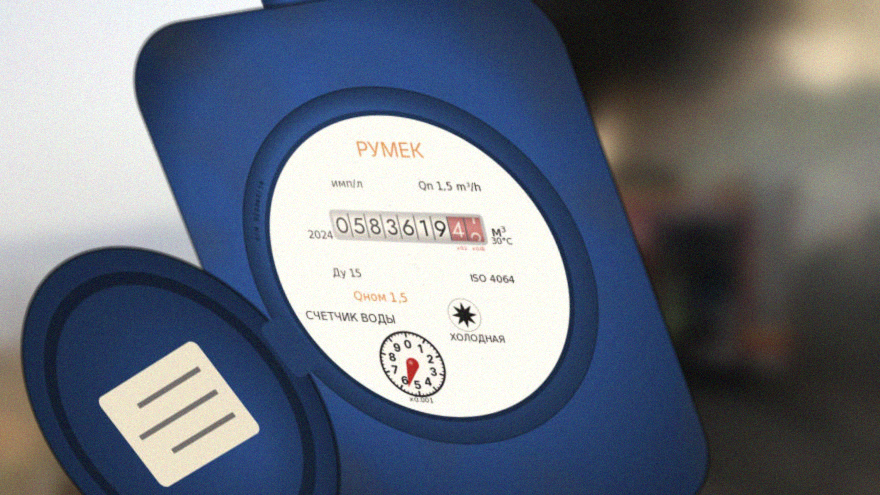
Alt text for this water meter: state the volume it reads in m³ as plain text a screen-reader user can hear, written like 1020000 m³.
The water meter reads 583619.415 m³
